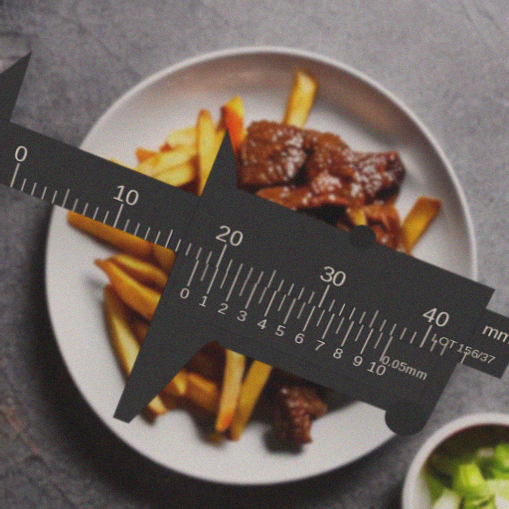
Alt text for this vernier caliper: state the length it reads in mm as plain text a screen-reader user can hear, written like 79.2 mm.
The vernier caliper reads 18.2 mm
